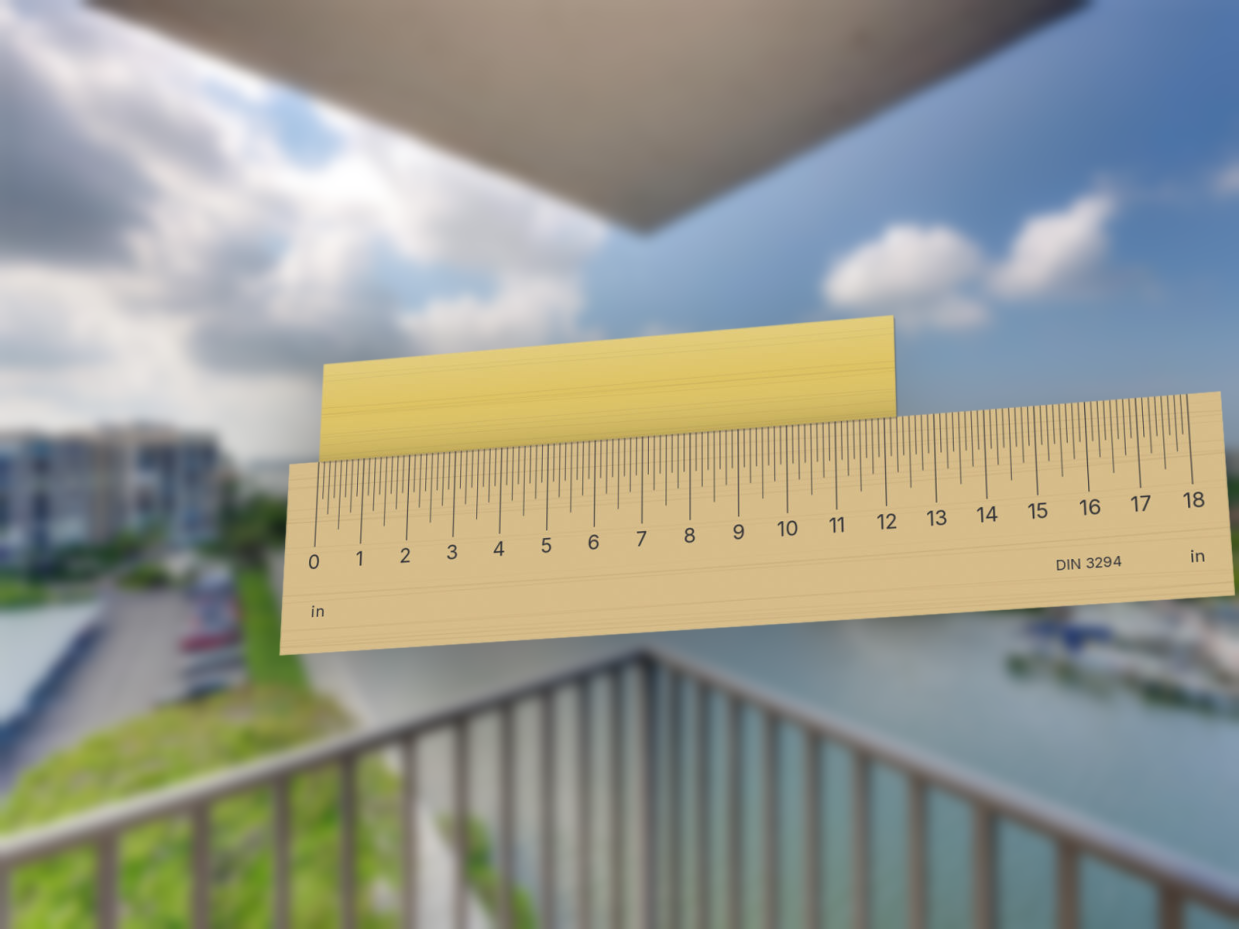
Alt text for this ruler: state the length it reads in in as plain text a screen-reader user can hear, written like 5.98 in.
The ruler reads 12.25 in
